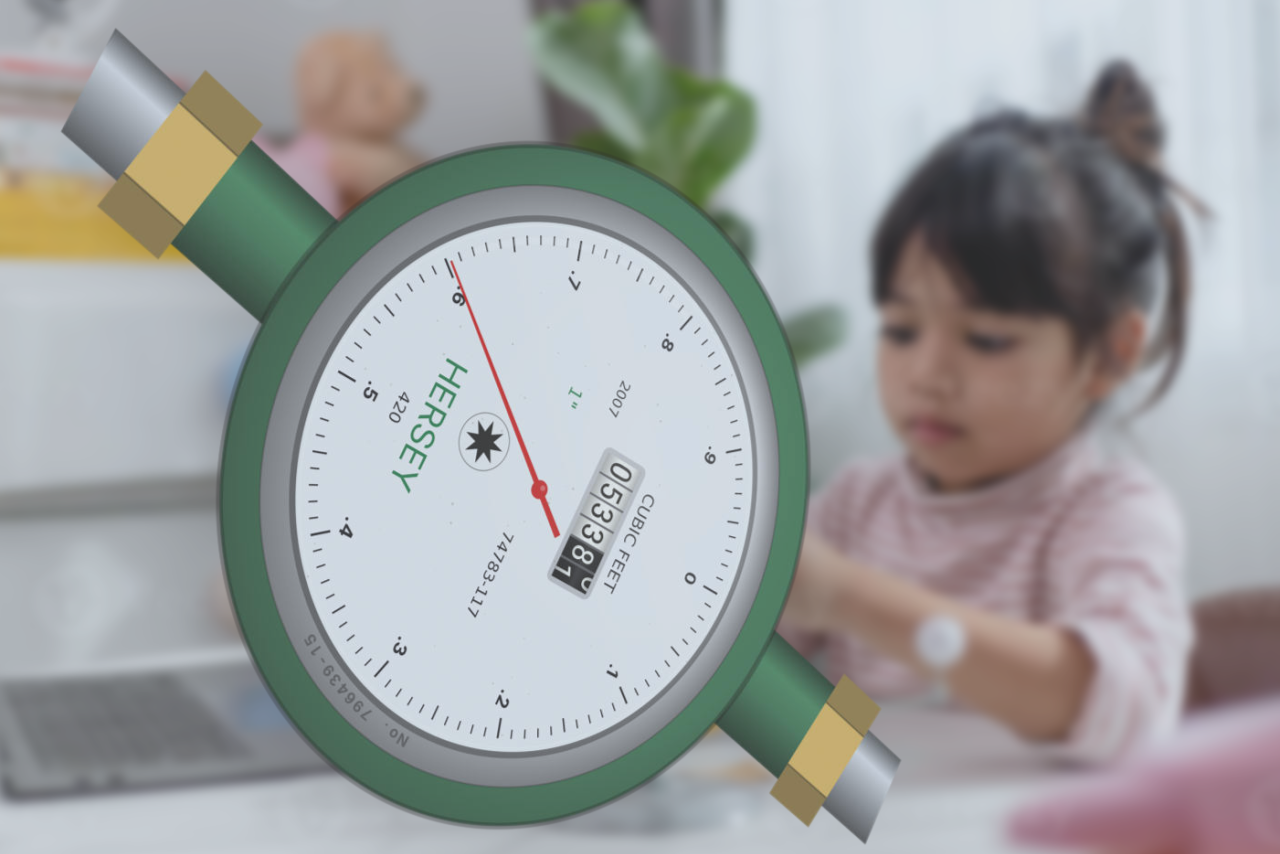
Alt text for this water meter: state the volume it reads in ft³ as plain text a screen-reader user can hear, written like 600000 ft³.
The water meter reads 53380.60 ft³
